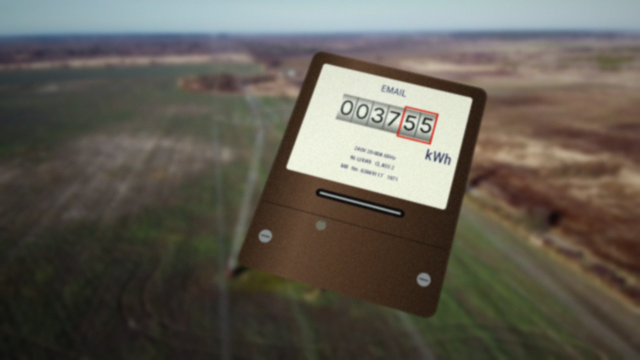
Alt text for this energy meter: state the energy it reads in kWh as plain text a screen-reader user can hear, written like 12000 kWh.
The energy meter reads 37.55 kWh
